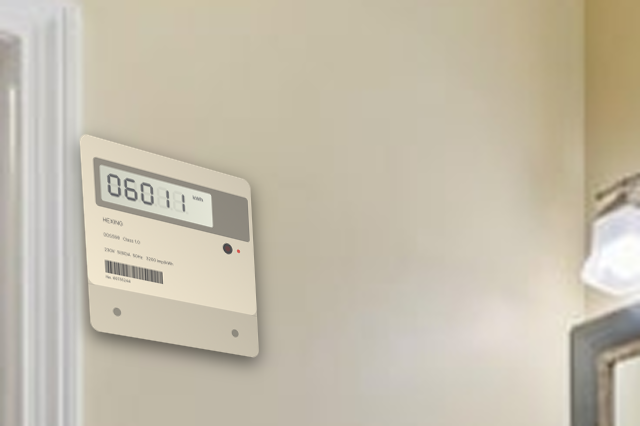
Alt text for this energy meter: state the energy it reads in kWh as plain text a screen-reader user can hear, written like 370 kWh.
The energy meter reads 6011 kWh
